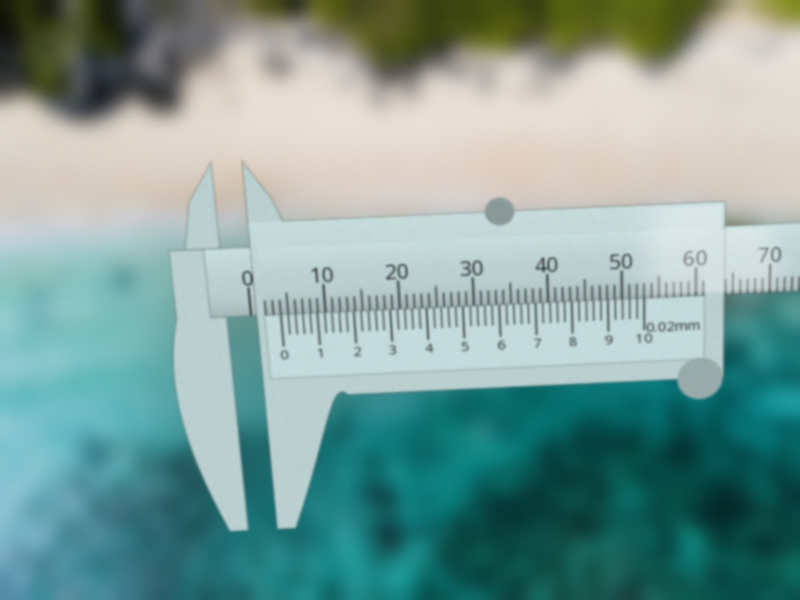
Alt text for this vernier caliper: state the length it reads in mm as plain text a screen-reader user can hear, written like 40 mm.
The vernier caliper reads 4.0 mm
